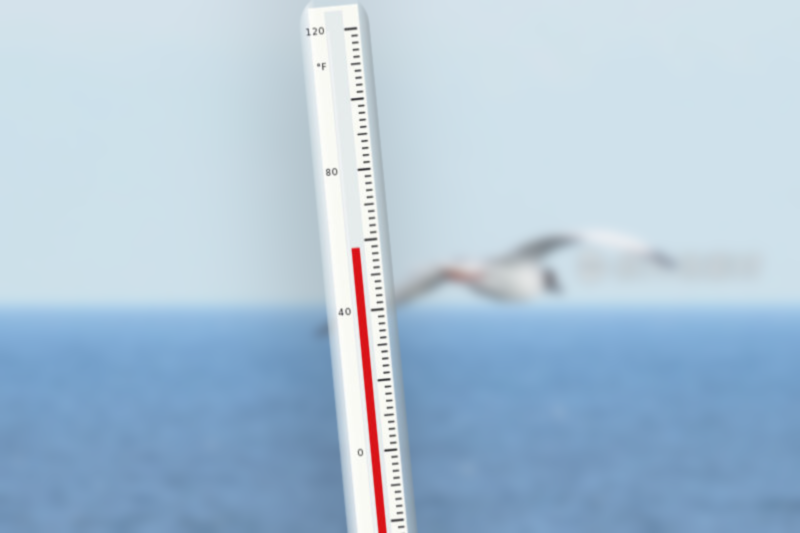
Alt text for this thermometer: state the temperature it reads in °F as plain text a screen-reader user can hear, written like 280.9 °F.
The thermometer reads 58 °F
